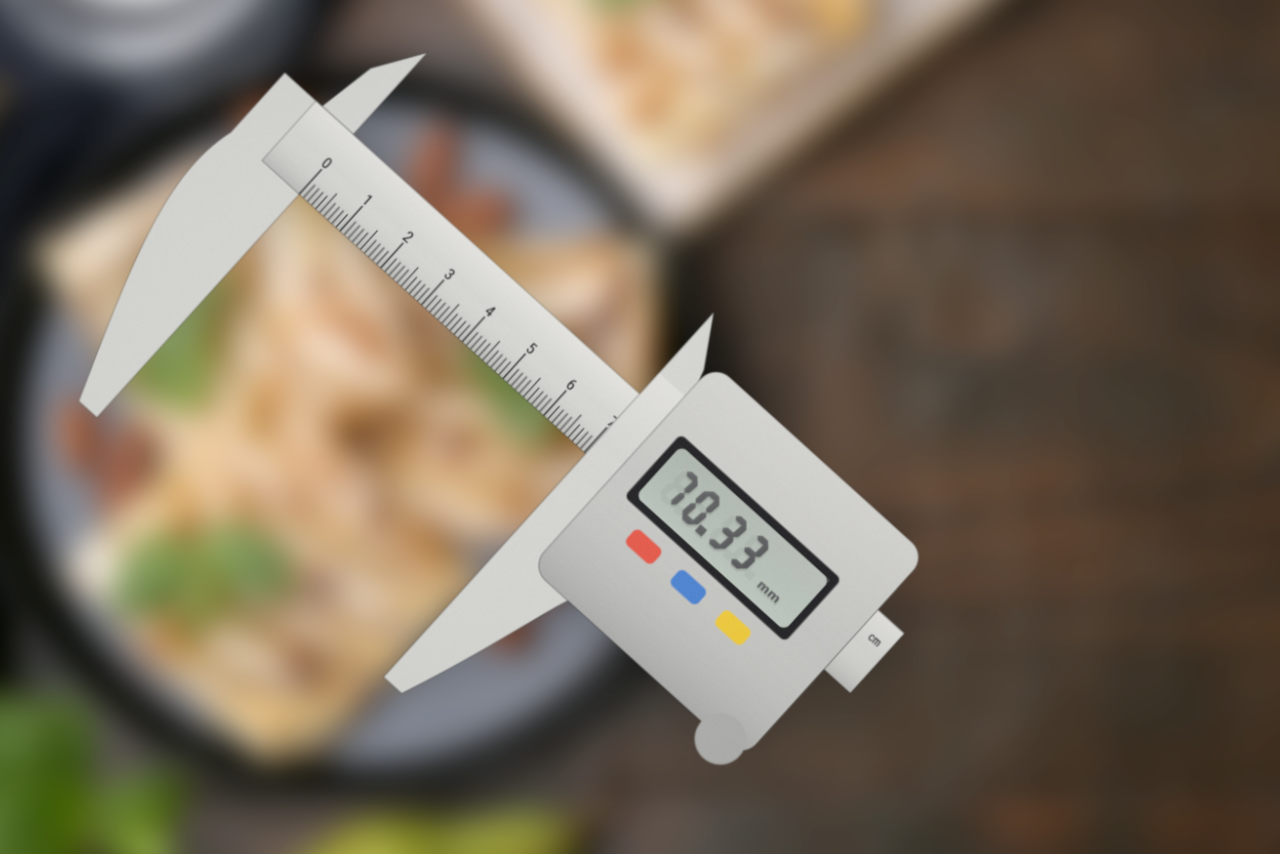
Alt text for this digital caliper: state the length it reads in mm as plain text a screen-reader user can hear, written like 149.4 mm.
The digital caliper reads 70.33 mm
